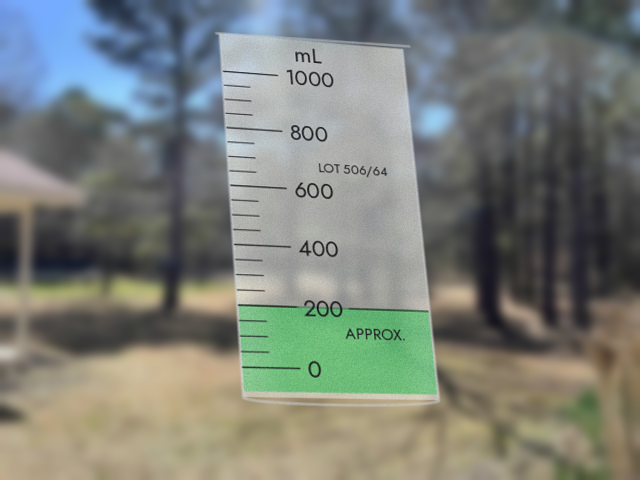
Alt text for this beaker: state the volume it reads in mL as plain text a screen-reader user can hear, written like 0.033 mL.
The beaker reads 200 mL
